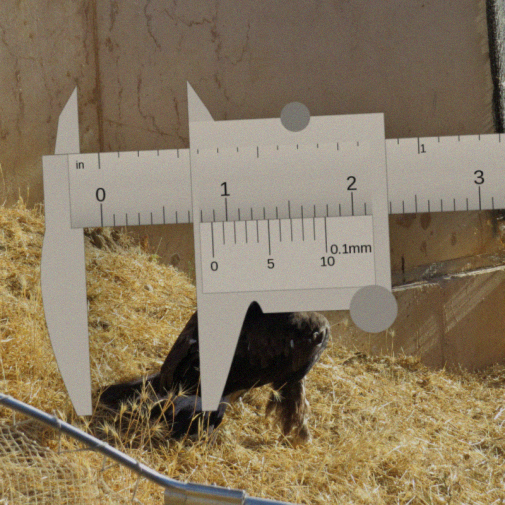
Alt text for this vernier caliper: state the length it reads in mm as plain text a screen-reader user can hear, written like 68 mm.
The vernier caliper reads 8.8 mm
